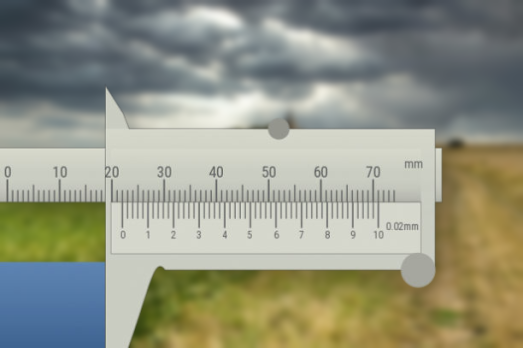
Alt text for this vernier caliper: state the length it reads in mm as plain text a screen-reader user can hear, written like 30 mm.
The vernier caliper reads 22.0 mm
